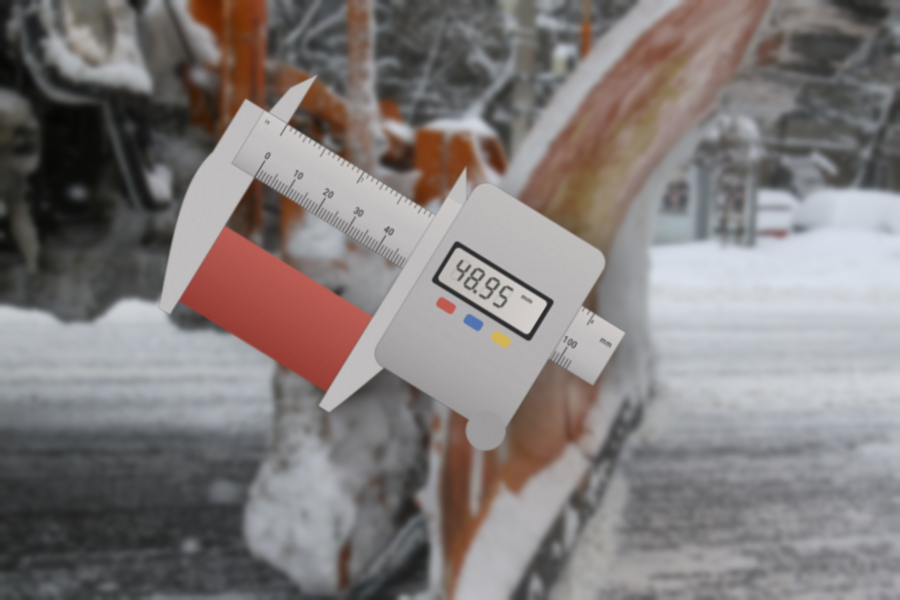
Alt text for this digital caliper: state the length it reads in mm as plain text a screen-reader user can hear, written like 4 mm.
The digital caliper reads 48.95 mm
